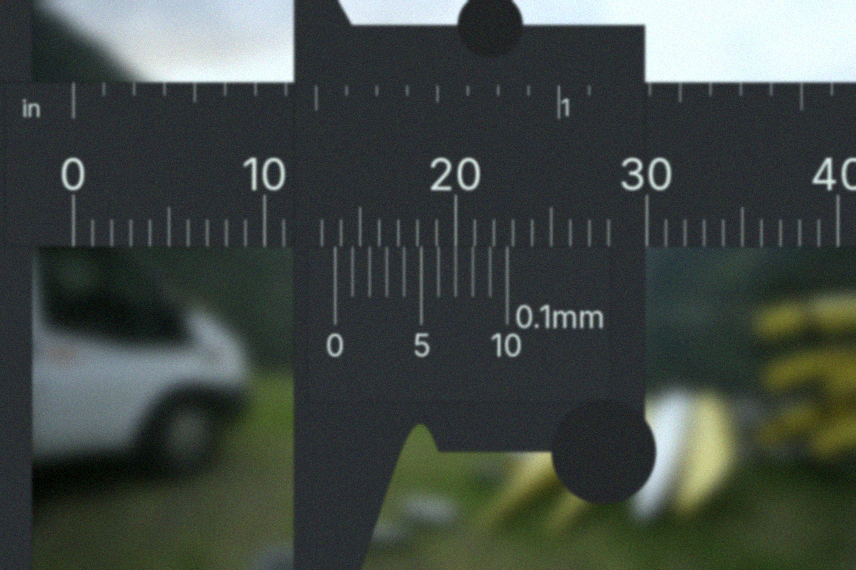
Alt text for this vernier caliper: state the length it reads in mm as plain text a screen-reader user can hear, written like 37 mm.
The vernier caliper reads 13.7 mm
